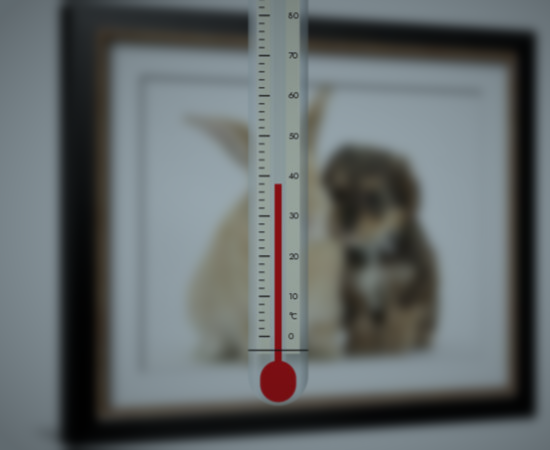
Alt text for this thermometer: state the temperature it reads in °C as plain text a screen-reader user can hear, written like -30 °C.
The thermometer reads 38 °C
